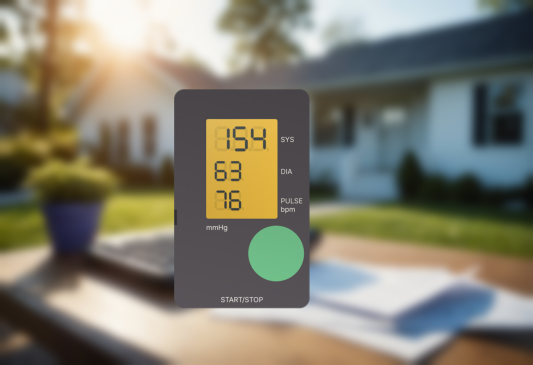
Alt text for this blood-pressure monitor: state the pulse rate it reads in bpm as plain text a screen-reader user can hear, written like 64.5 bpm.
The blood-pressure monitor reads 76 bpm
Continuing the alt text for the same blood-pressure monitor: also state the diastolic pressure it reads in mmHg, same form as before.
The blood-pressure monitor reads 63 mmHg
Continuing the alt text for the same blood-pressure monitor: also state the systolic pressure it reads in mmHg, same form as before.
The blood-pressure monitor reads 154 mmHg
